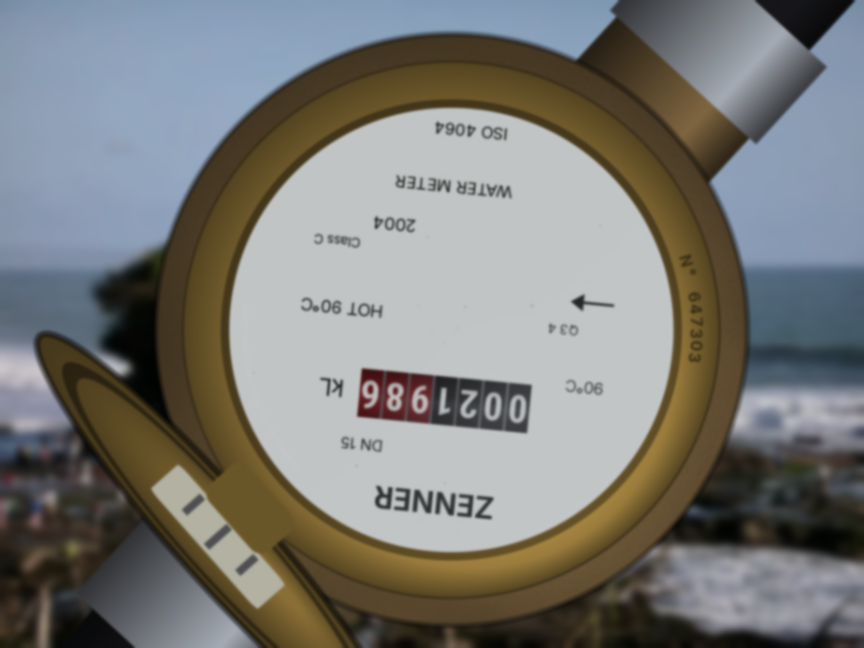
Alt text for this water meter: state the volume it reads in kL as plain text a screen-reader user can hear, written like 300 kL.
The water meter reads 21.986 kL
